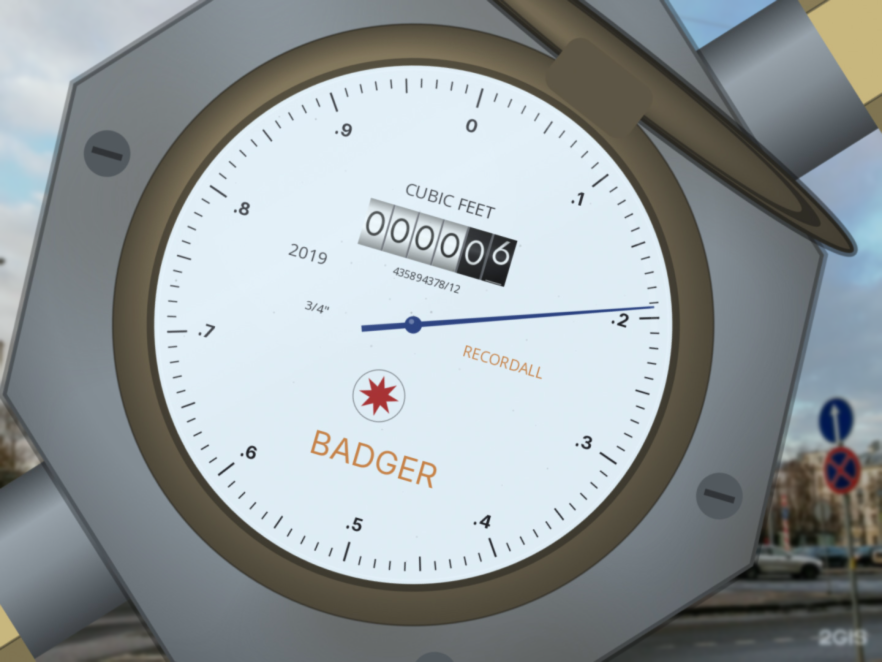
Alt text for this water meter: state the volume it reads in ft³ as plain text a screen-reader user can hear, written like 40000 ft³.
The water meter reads 6.19 ft³
